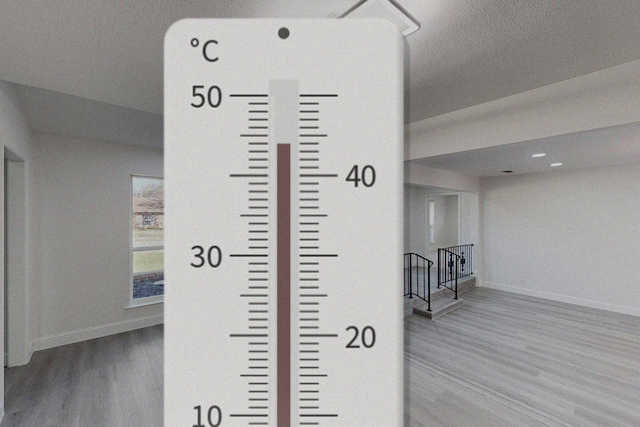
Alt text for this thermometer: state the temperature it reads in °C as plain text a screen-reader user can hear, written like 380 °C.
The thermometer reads 44 °C
